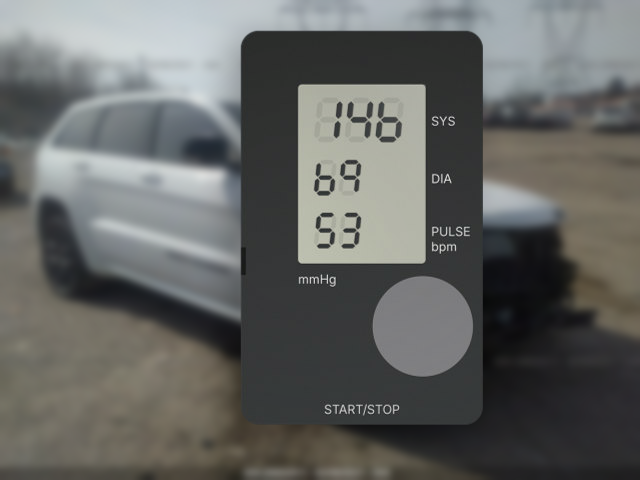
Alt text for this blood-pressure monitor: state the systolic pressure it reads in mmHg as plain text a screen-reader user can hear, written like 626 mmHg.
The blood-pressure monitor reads 146 mmHg
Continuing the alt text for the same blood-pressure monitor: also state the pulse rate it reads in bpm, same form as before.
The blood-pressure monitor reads 53 bpm
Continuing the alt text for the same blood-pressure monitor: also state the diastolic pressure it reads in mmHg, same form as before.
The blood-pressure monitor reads 69 mmHg
